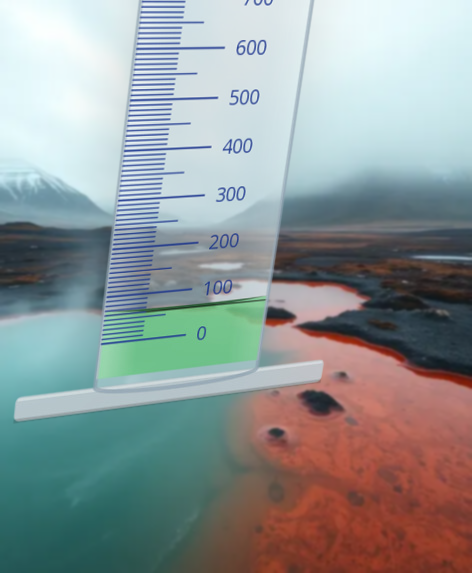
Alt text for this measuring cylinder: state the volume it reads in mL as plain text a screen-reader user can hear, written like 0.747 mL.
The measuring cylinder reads 60 mL
